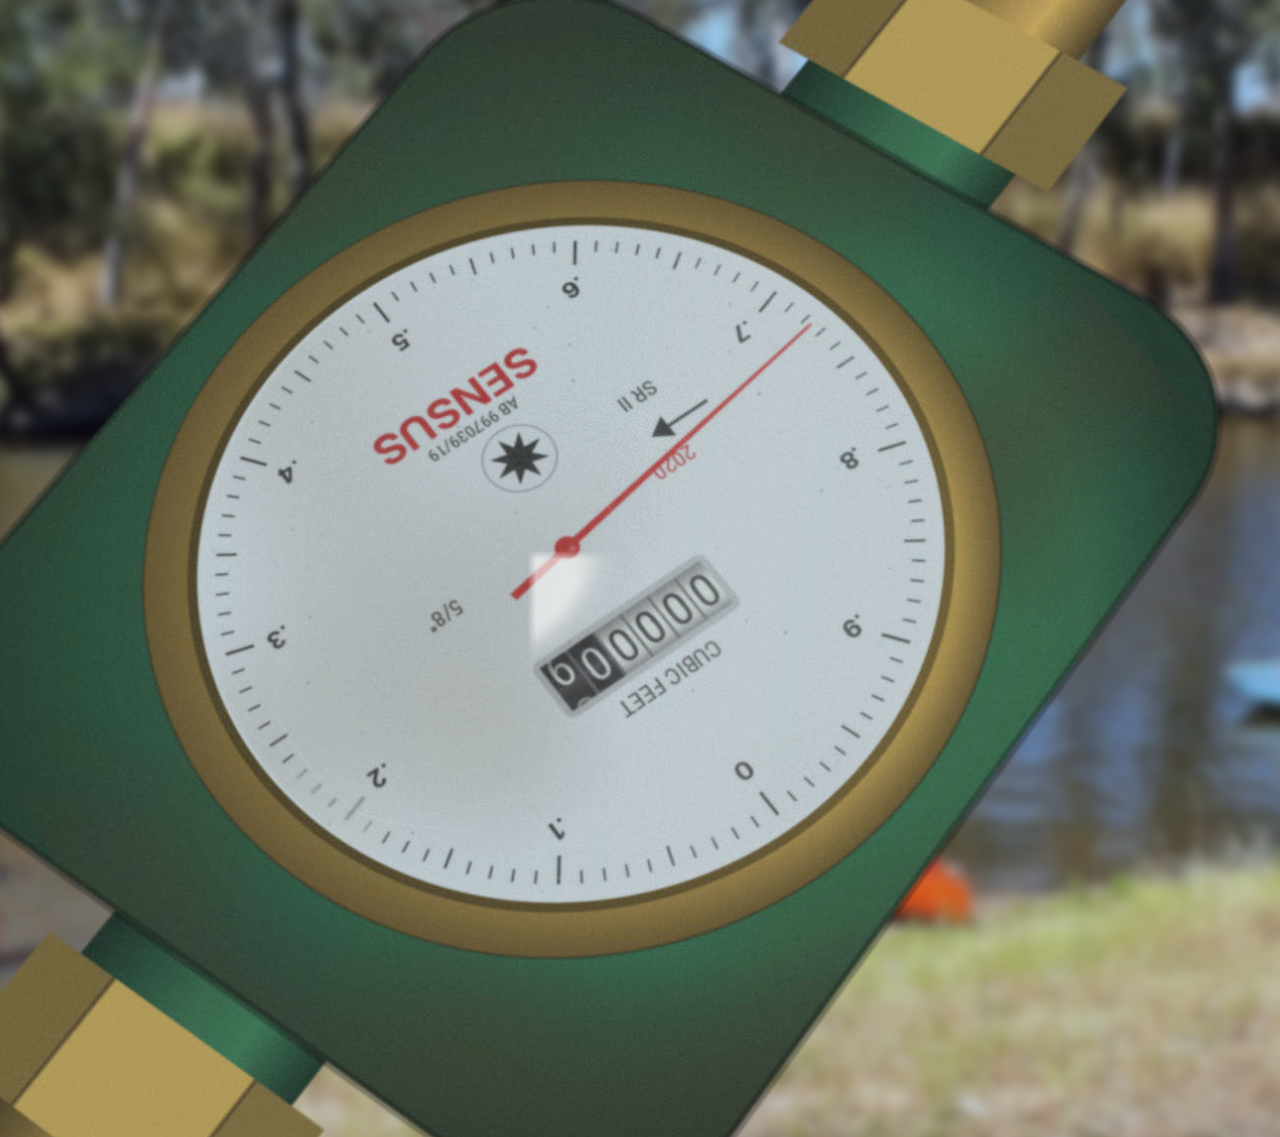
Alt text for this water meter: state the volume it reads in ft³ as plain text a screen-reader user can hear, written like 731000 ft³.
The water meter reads 8.72 ft³
